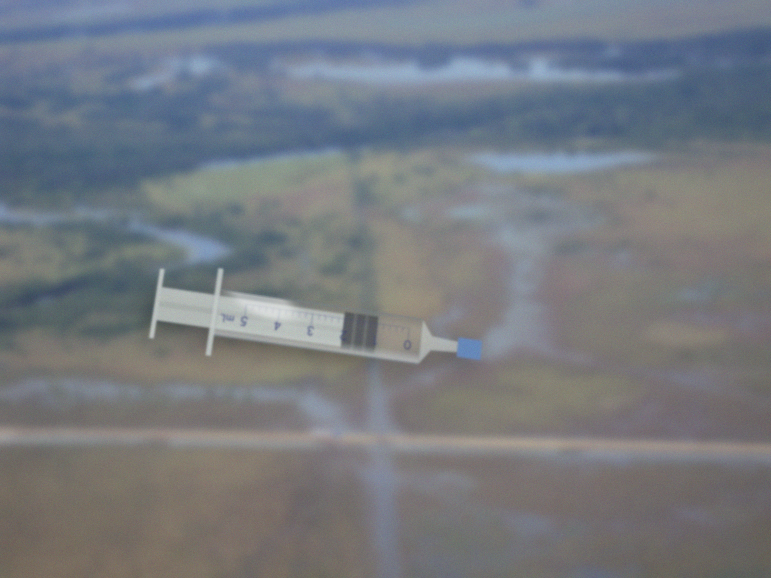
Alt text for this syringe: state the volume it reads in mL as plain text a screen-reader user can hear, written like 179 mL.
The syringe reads 1 mL
